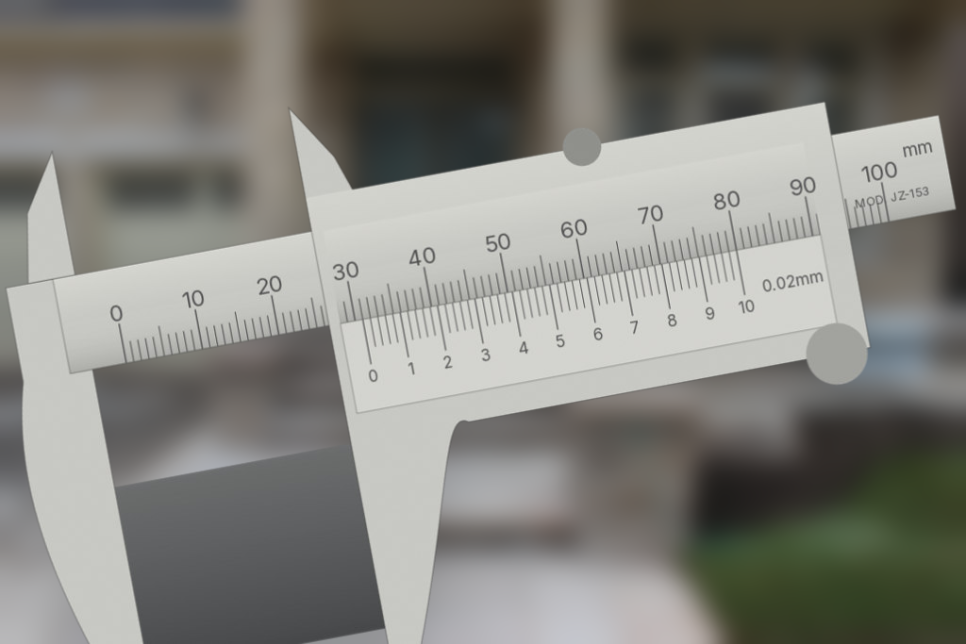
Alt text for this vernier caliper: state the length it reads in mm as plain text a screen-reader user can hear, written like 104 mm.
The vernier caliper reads 31.0 mm
